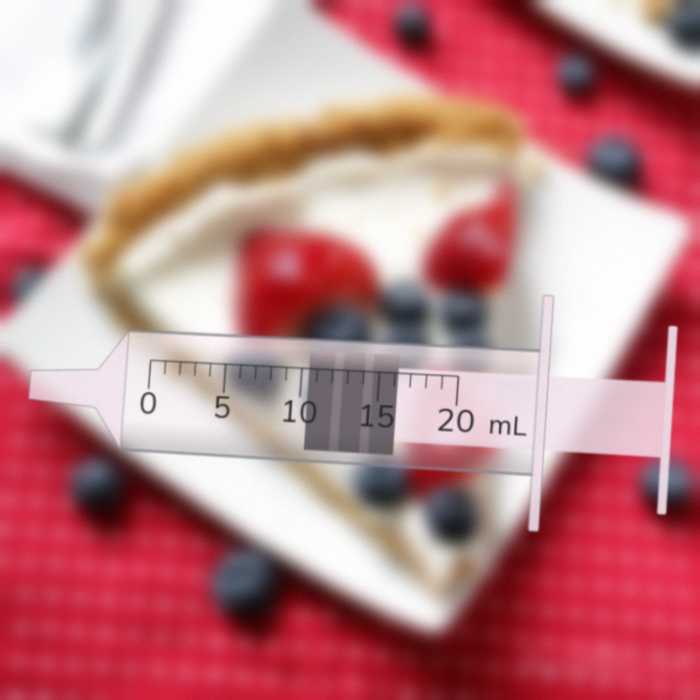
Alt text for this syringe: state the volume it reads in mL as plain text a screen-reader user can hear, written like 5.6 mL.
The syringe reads 10.5 mL
